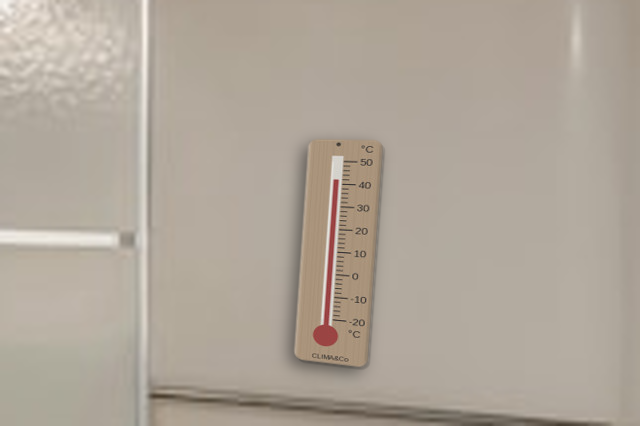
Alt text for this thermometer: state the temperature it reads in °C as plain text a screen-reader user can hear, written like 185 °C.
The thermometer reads 42 °C
